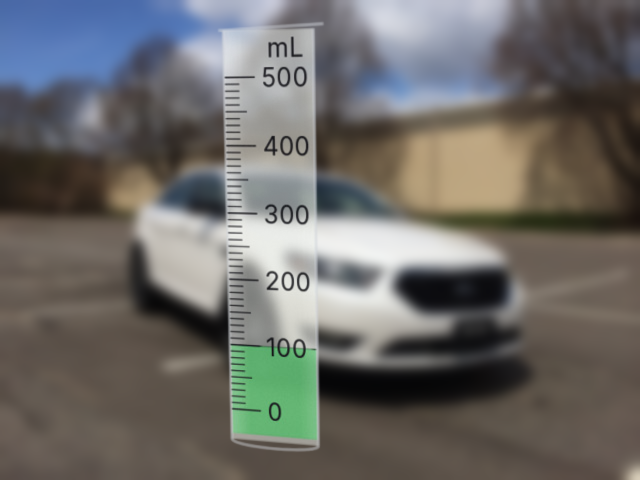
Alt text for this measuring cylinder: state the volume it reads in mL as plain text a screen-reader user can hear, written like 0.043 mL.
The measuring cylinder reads 100 mL
